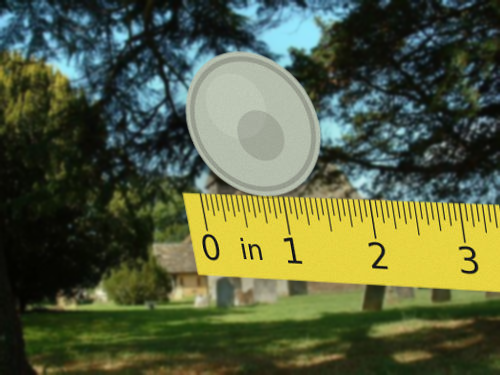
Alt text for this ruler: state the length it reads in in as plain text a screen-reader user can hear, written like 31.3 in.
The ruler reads 1.5625 in
